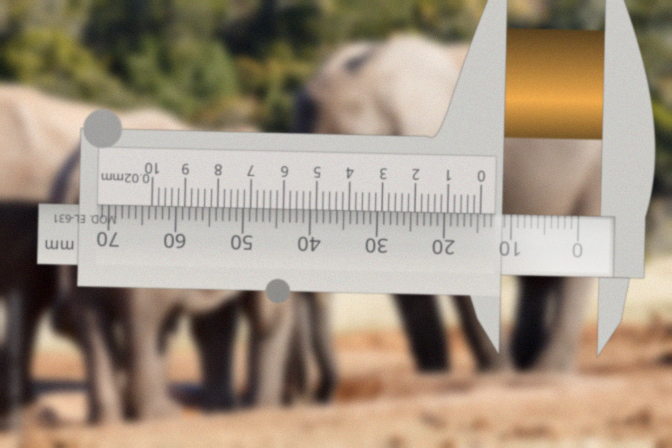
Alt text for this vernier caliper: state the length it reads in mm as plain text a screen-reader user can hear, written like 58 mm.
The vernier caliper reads 14.6 mm
